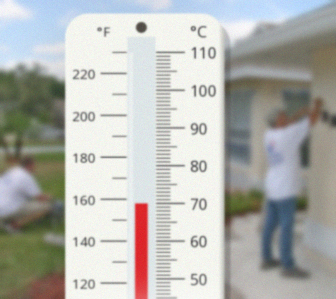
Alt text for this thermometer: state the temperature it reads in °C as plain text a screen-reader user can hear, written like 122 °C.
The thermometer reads 70 °C
